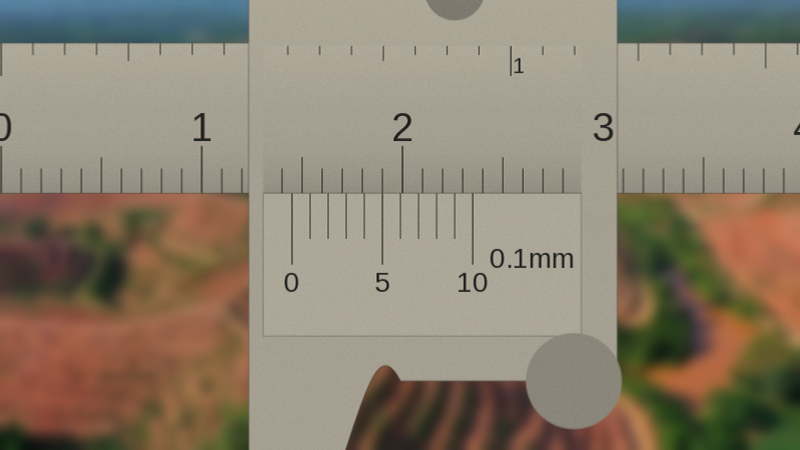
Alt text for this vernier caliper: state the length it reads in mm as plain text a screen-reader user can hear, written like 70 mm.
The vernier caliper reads 14.5 mm
